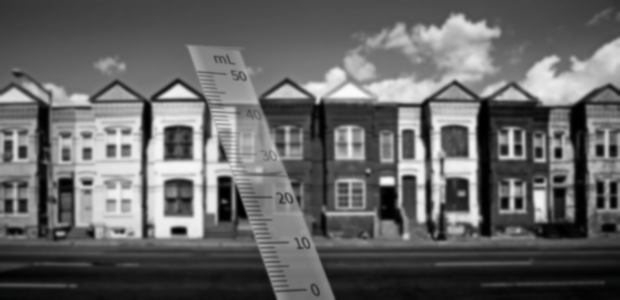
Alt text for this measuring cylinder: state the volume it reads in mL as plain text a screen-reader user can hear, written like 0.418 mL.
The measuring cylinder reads 25 mL
